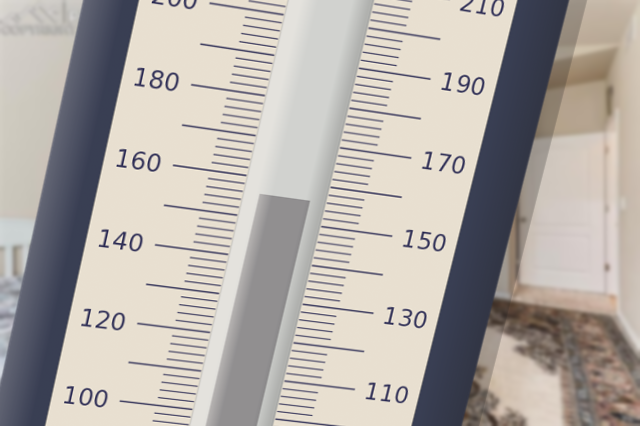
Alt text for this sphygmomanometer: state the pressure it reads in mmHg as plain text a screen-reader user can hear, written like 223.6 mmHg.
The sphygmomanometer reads 156 mmHg
